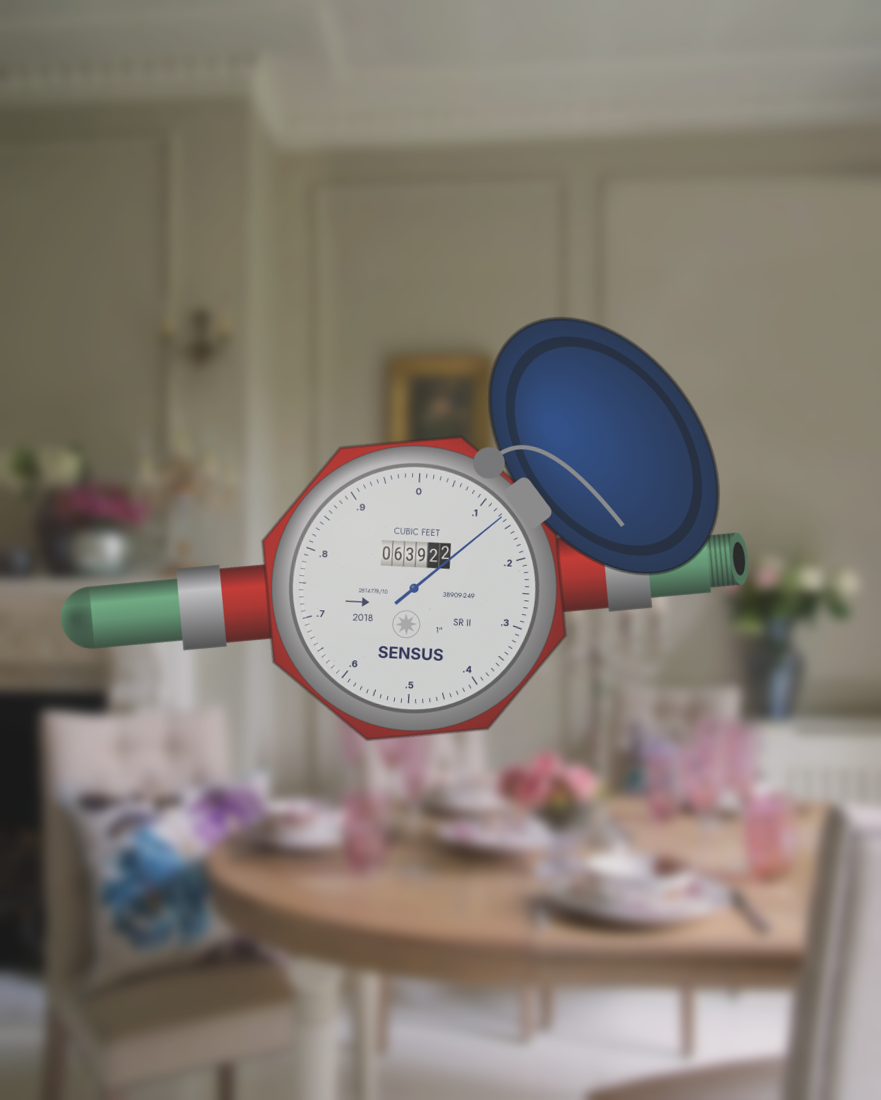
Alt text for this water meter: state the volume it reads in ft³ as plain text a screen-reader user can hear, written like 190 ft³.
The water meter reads 63922.13 ft³
